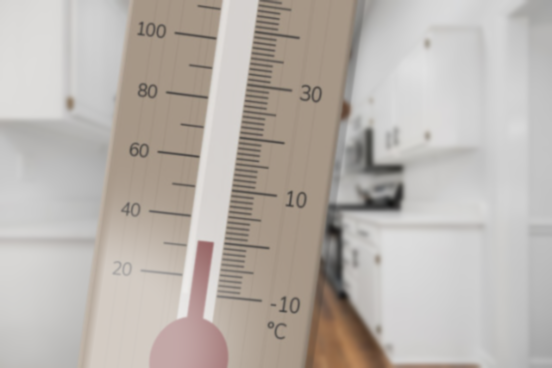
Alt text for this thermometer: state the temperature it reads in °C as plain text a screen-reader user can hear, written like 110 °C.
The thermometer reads 0 °C
